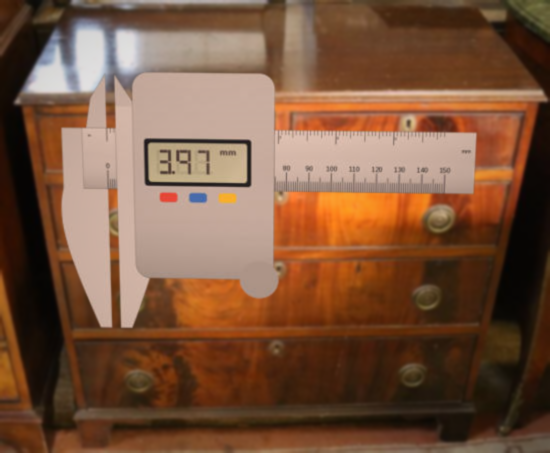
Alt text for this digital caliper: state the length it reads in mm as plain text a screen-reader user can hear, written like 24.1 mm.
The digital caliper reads 3.97 mm
